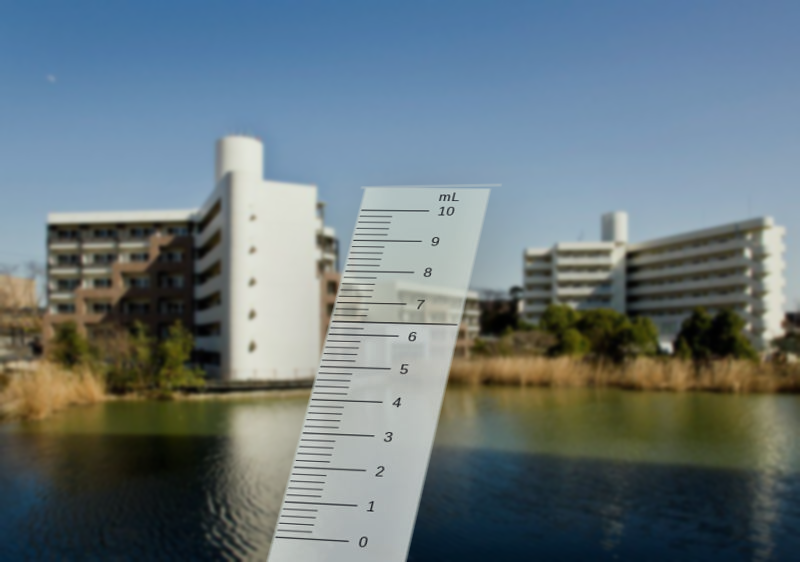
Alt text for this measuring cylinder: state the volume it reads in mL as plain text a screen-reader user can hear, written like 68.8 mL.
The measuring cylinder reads 6.4 mL
